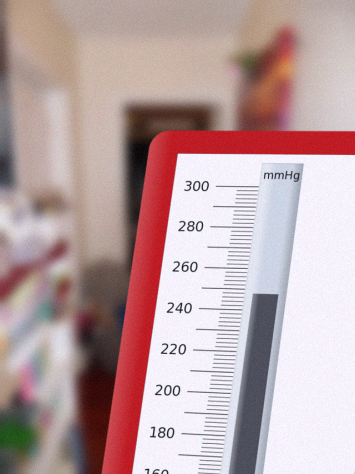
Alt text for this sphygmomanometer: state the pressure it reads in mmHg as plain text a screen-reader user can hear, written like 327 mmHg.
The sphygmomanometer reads 248 mmHg
